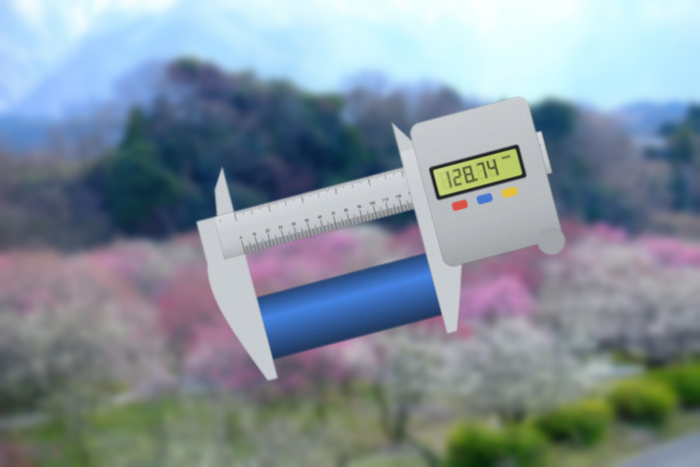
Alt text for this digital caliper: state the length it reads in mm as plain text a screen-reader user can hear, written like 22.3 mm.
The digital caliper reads 128.74 mm
